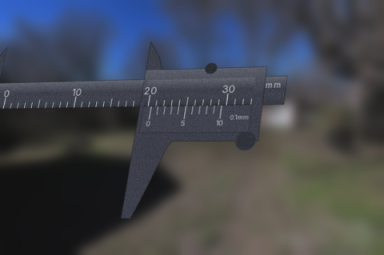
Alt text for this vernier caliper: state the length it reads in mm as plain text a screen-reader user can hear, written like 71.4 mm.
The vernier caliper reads 20.4 mm
